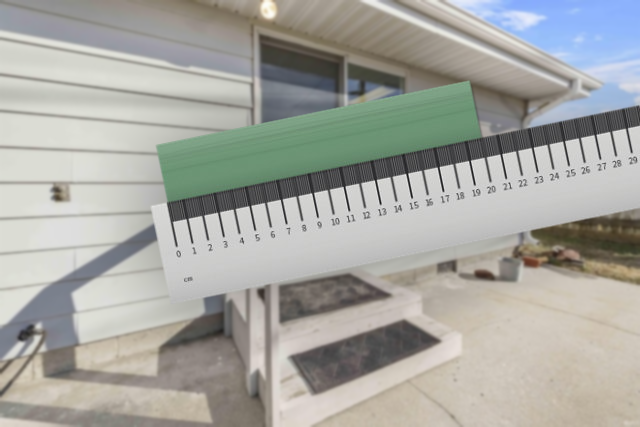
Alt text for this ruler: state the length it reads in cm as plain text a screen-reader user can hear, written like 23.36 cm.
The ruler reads 20 cm
